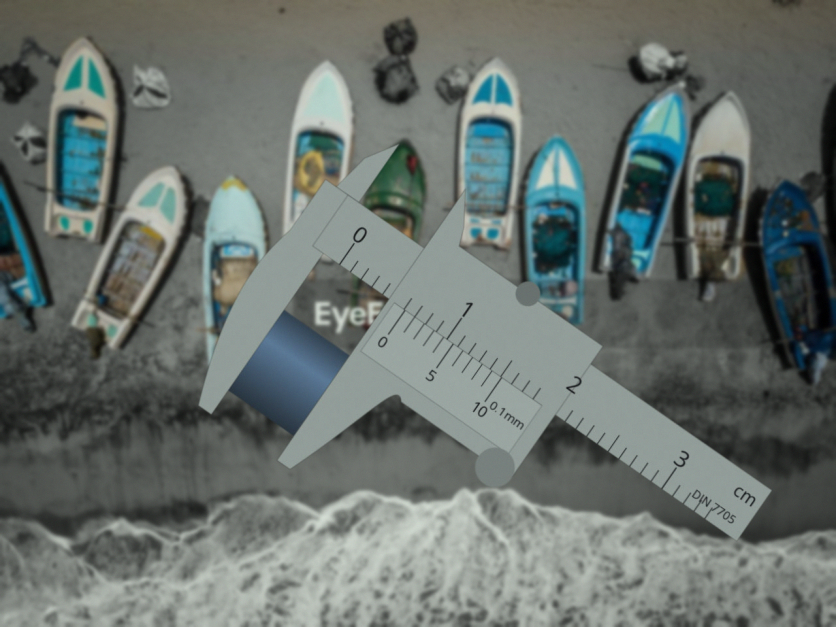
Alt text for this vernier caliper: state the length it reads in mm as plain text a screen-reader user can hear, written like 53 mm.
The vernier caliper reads 6.1 mm
